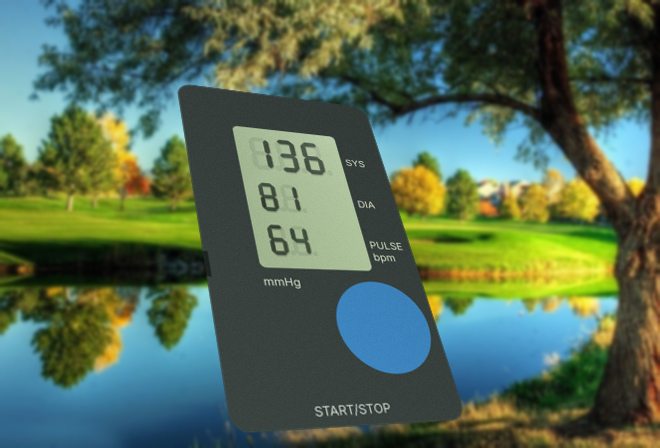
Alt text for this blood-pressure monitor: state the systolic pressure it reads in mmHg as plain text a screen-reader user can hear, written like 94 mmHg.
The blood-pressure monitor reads 136 mmHg
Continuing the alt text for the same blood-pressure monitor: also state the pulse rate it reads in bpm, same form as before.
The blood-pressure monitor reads 64 bpm
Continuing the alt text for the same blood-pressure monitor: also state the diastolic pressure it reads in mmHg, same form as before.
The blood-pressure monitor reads 81 mmHg
